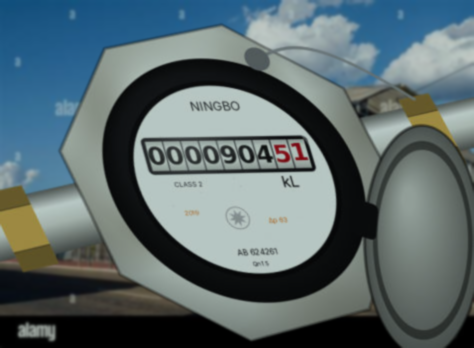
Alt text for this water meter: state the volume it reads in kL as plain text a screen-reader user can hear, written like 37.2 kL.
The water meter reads 904.51 kL
